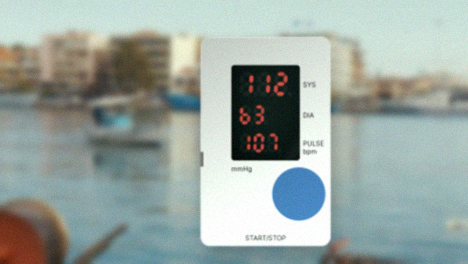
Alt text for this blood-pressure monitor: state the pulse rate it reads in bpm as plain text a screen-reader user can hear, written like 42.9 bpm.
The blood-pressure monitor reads 107 bpm
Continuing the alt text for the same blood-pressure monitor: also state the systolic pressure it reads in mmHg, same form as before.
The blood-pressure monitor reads 112 mmHg
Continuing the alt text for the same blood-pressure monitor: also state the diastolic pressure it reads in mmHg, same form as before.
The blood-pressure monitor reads 63 mmHg
